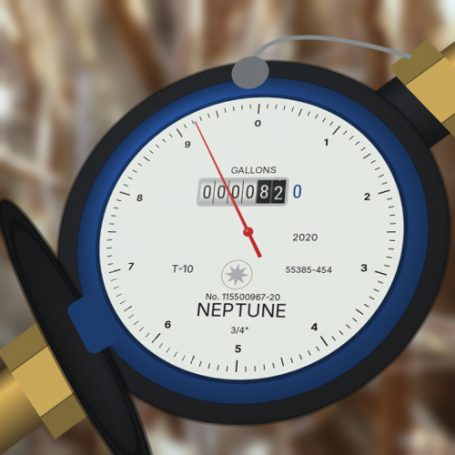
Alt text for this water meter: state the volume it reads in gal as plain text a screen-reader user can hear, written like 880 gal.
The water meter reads 819.2 gal
